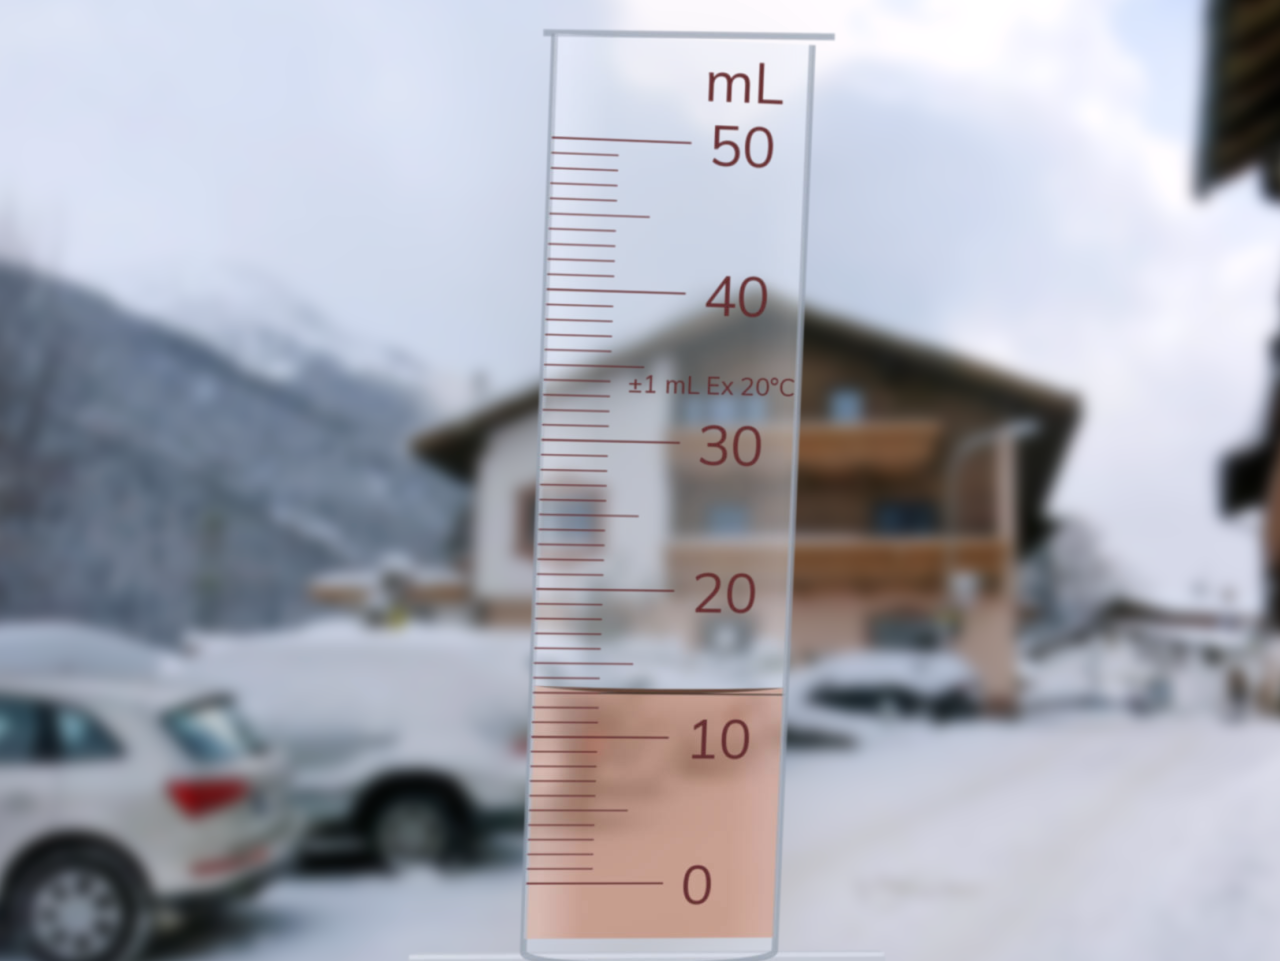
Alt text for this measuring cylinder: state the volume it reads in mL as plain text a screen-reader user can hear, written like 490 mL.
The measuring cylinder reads 13 mL
